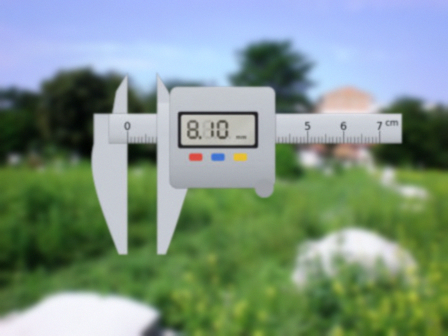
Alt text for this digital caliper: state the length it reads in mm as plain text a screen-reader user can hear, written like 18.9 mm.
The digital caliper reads 8.10 mm
